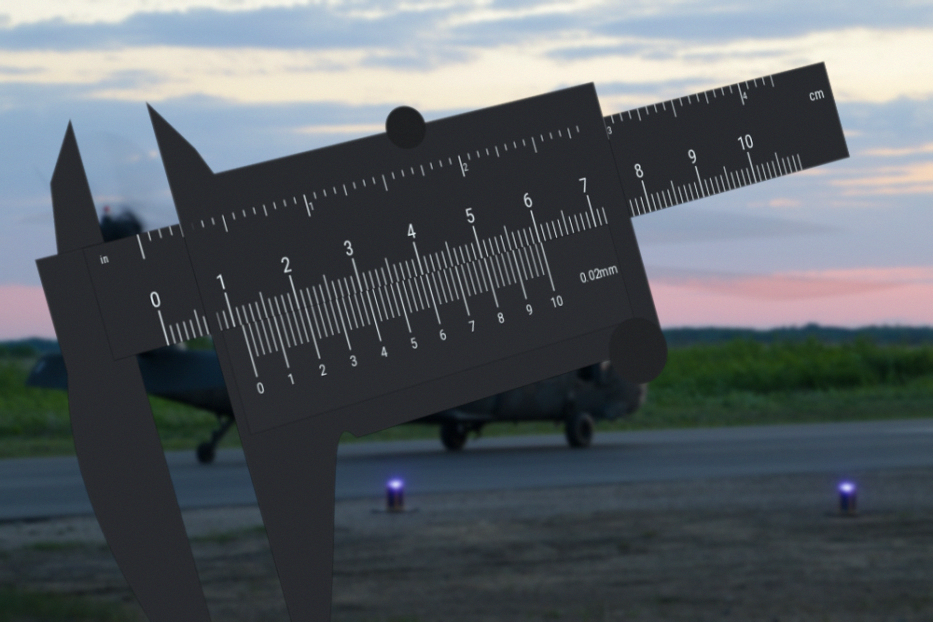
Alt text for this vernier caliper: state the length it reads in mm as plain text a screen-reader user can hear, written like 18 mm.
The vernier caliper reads 11.2 mm
